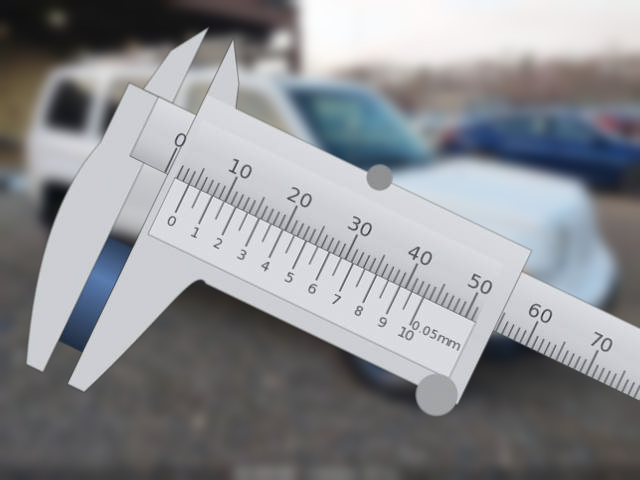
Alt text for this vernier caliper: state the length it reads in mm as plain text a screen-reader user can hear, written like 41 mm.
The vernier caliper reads 4.0 mm
